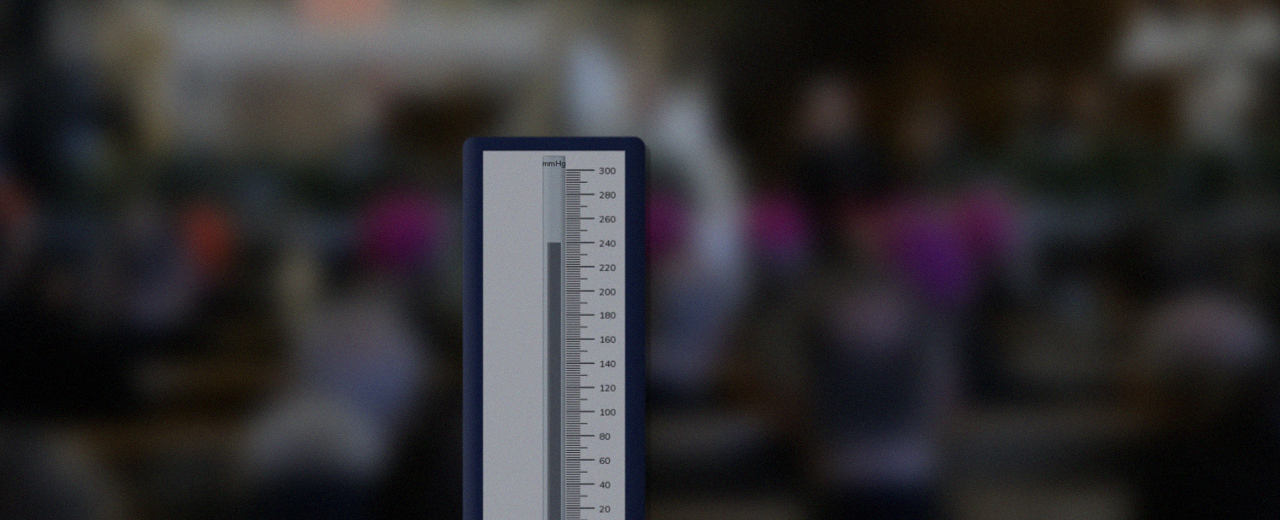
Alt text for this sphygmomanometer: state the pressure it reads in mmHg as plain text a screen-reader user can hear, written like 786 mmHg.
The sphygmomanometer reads 240 mmHg
